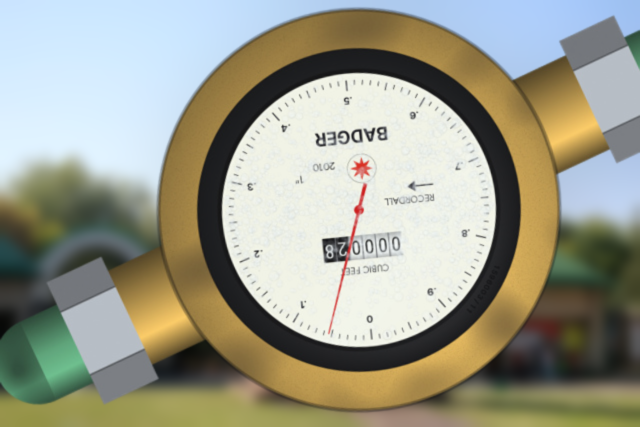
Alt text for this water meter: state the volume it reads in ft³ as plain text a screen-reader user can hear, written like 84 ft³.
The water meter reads 28.05 ft³
